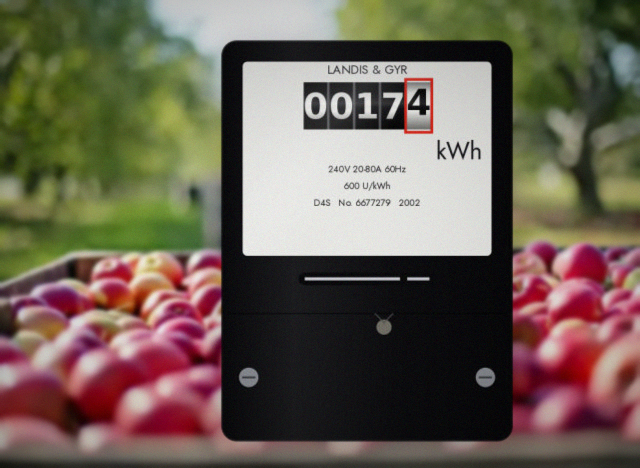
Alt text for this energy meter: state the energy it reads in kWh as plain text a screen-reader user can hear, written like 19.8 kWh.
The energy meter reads 17.4 kWh
